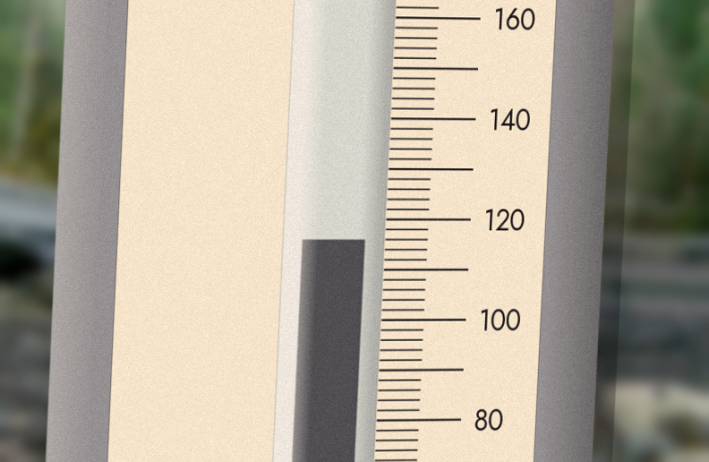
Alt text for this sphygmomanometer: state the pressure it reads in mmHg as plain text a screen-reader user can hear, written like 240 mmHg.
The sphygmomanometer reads 116 mmHg
